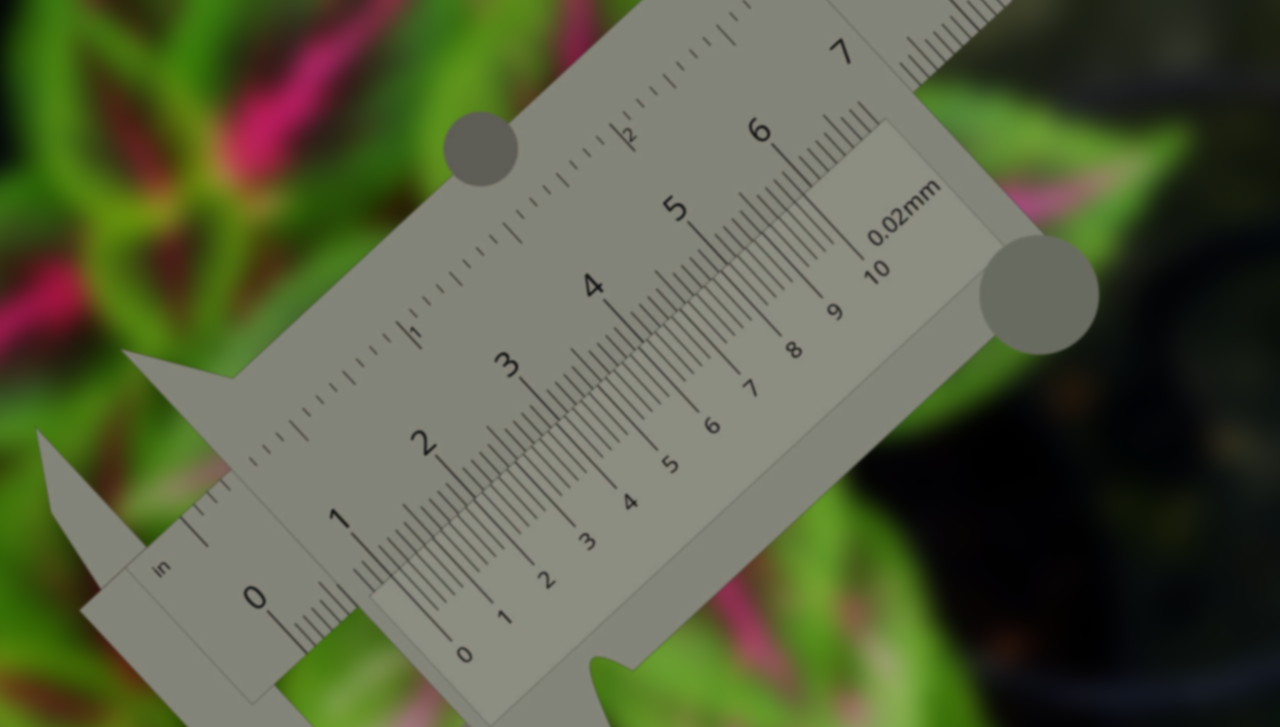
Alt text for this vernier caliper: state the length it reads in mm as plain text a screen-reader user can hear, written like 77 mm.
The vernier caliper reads 10.0 mm
